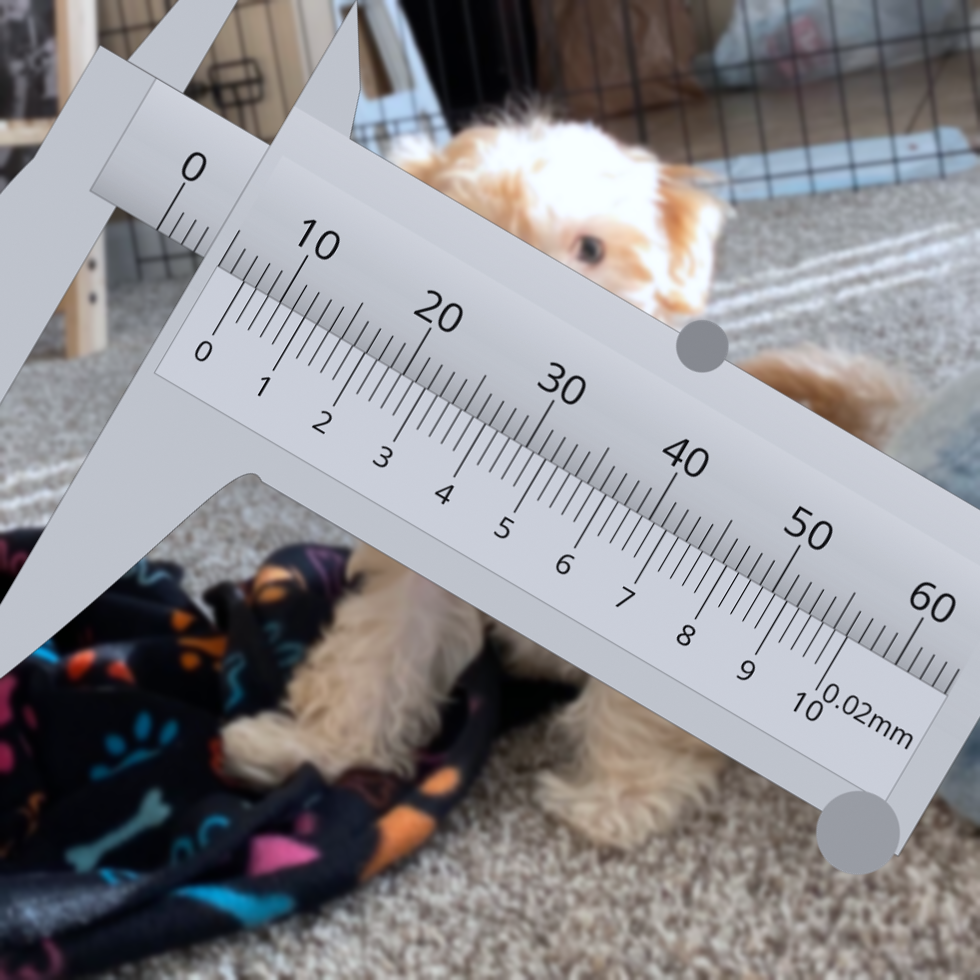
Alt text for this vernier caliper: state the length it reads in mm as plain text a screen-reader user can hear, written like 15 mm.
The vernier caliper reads 7.1 mm
